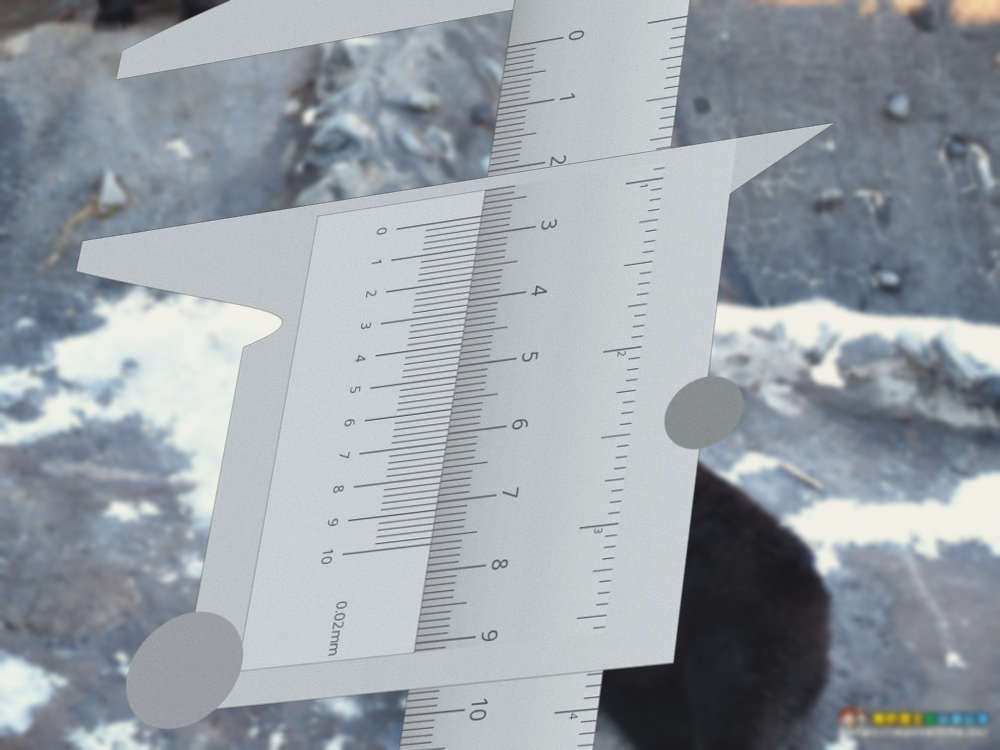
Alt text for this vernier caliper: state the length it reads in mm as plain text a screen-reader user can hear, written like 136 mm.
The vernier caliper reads 27.0 mm
